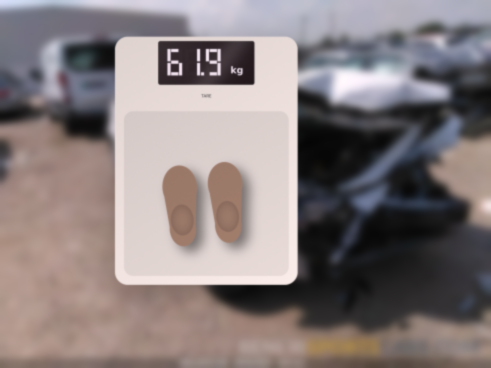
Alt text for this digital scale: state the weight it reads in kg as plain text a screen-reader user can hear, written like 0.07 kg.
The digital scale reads 61.9 kg
